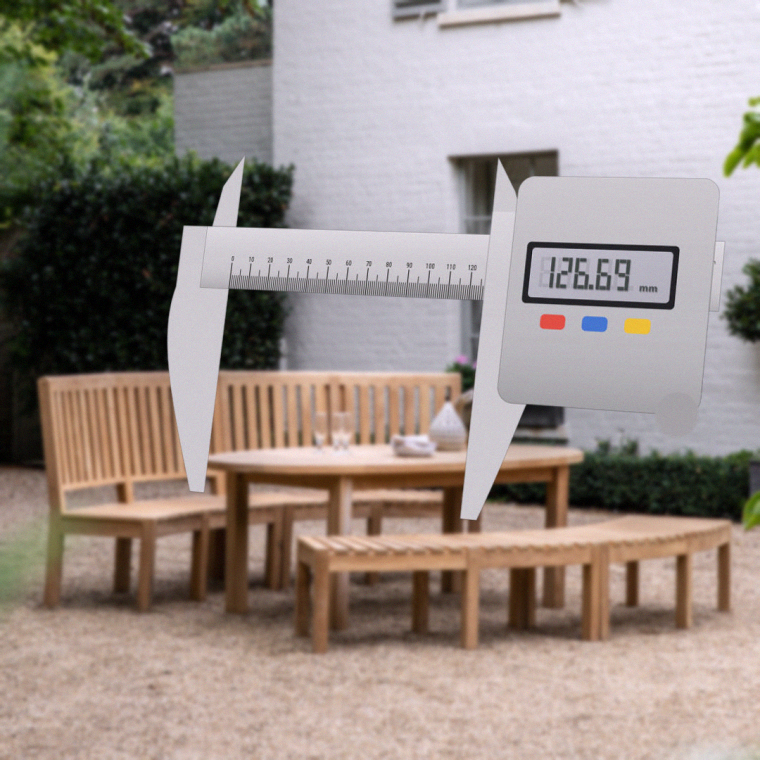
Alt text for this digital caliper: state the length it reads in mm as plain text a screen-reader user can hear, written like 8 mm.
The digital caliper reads 126.69 mm
